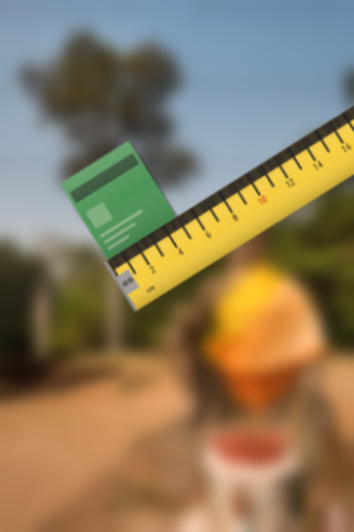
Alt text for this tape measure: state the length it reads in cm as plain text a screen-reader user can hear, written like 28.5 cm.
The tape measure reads 5 cm
